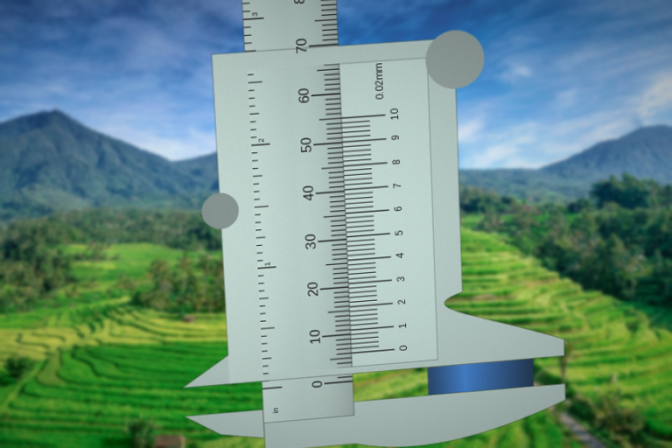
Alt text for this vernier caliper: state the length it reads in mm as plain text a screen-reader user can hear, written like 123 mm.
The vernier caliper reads 6.0 mm
